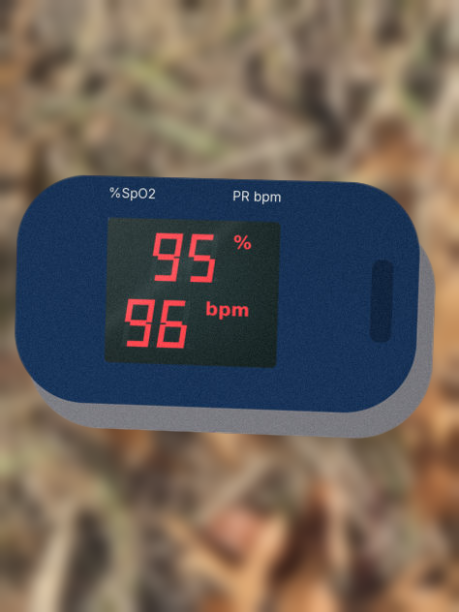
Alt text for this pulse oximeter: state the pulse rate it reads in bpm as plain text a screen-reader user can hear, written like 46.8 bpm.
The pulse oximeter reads 96 bpm
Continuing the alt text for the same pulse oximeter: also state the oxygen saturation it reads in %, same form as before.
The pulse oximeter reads 95 %
